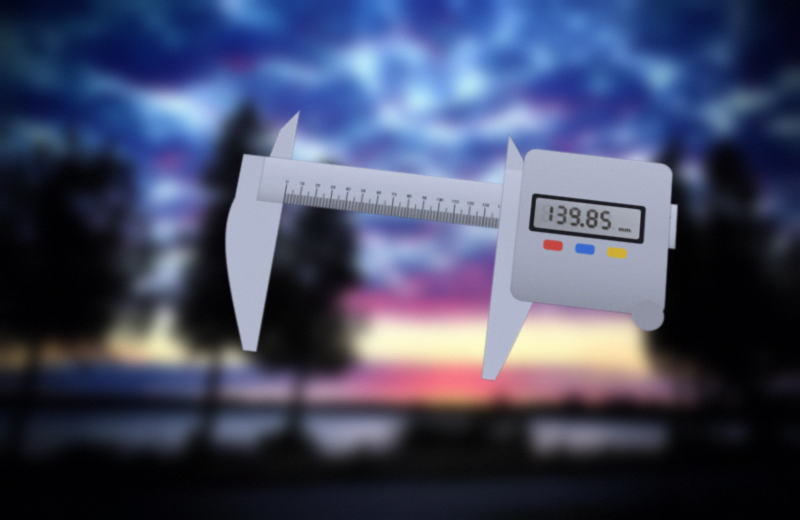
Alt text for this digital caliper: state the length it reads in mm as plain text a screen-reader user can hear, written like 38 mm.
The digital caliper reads 139.85 mm
